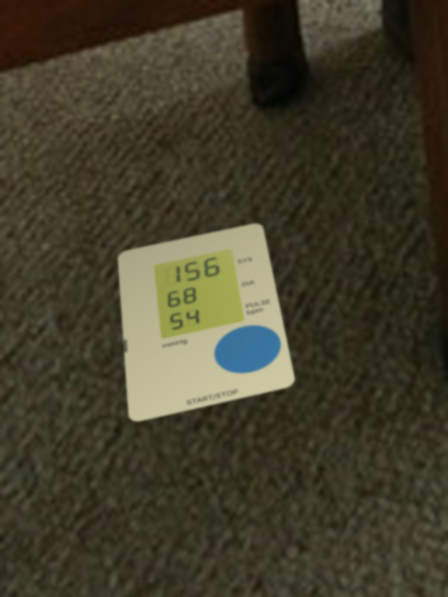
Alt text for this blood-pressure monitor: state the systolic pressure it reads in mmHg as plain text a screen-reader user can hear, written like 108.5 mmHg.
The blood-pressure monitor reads 156 mmHg
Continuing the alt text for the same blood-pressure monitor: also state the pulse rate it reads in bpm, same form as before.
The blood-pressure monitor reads 54 bpm
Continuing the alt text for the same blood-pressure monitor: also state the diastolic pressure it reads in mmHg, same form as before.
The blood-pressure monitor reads 68 mmHg
